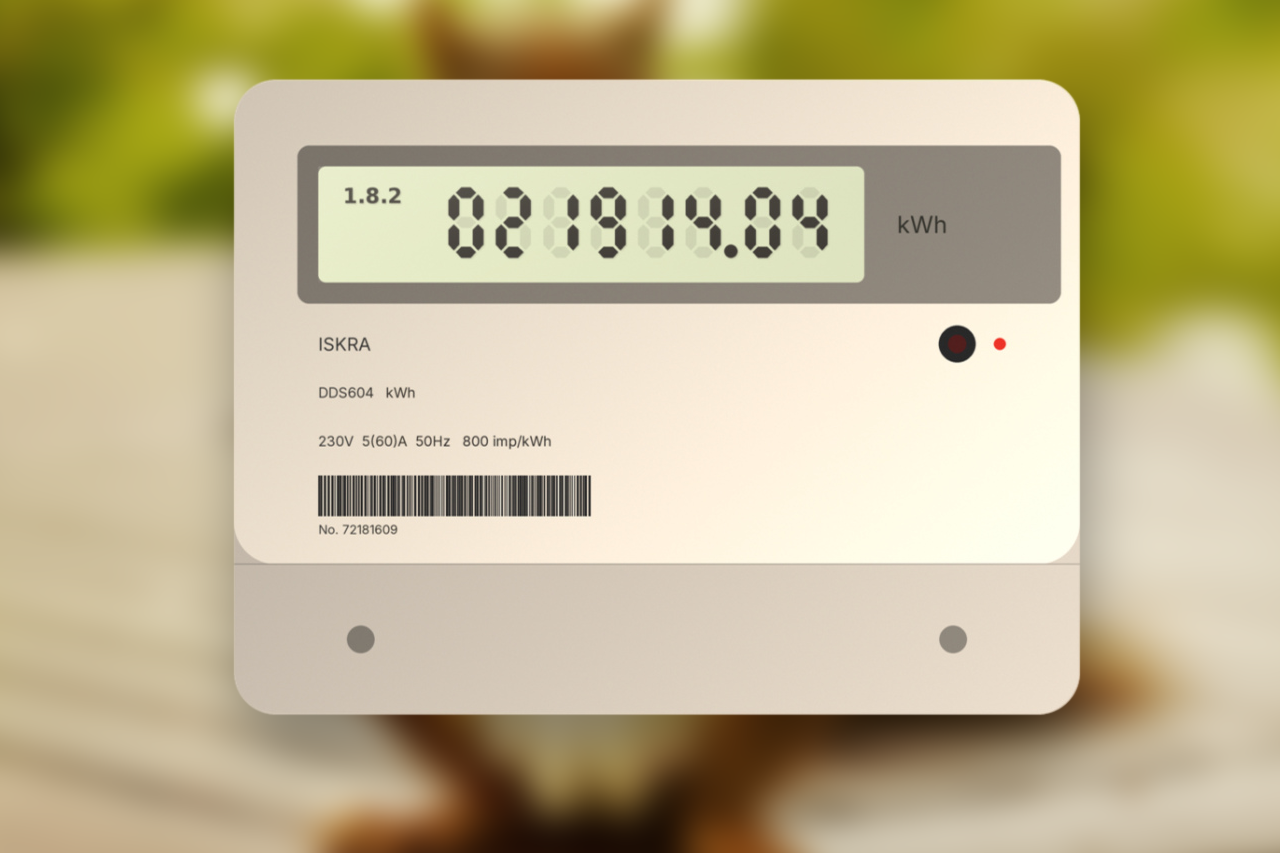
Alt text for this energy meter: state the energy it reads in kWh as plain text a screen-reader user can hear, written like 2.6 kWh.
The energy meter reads 21914.04 kWh
